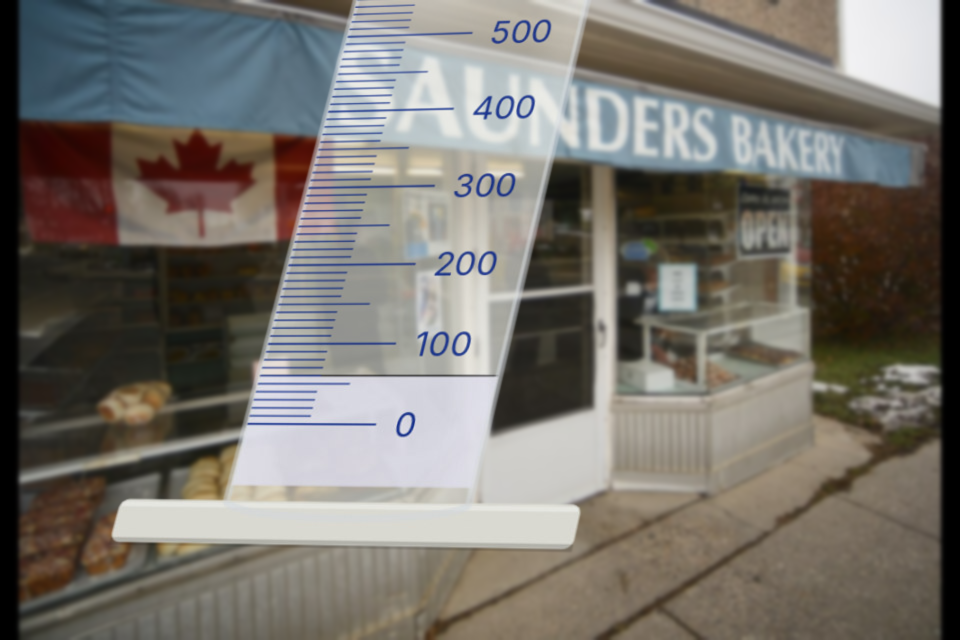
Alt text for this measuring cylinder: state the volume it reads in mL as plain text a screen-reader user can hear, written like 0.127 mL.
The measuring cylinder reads 60 mL
